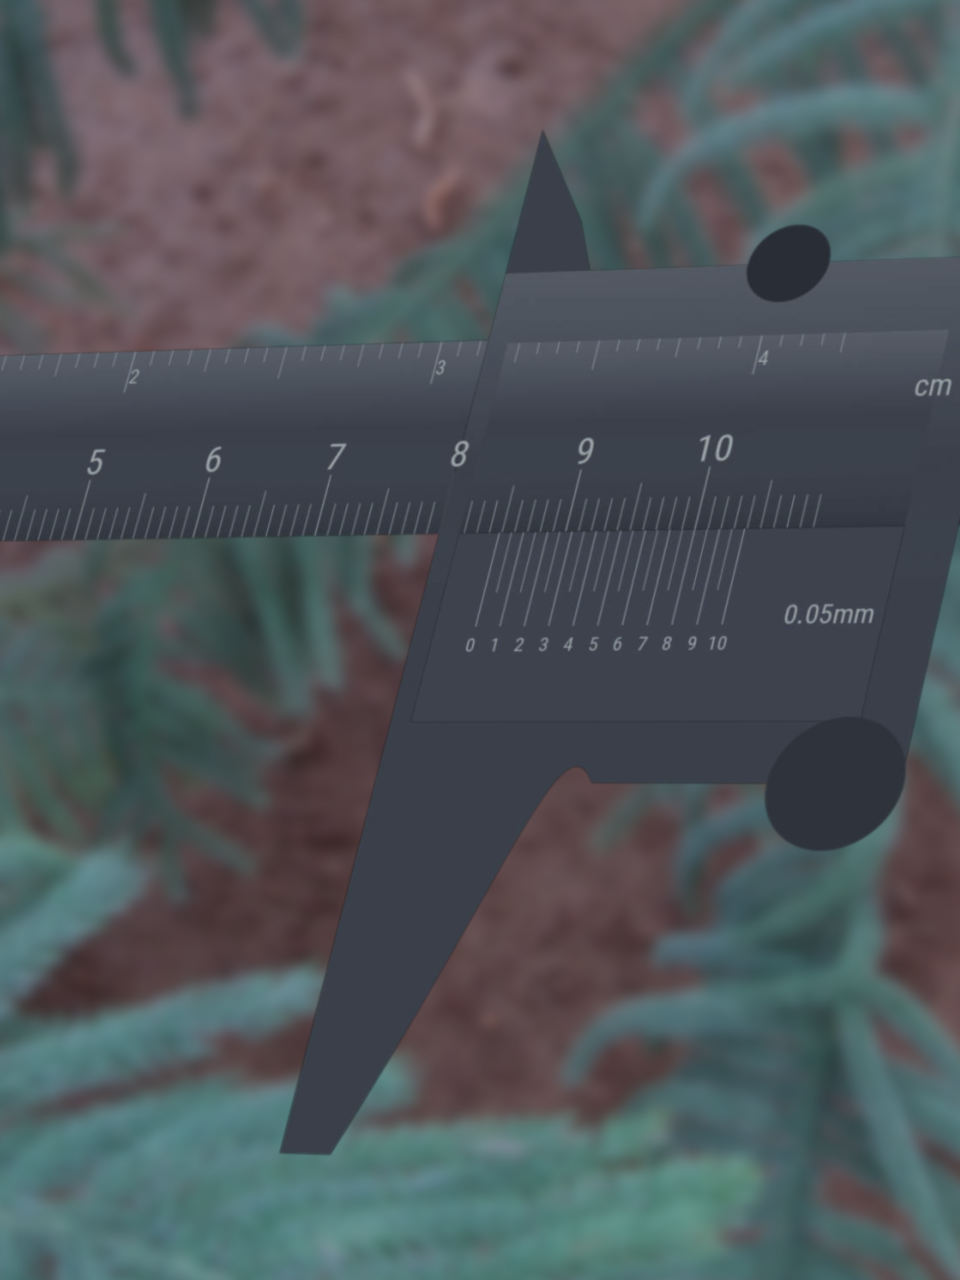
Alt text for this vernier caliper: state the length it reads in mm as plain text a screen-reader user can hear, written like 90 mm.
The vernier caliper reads 84.8 mm
